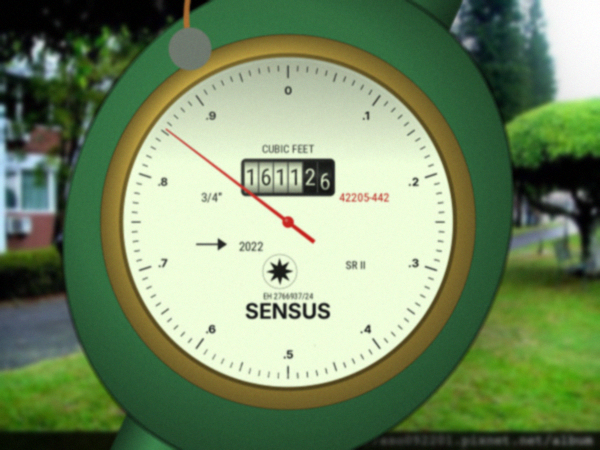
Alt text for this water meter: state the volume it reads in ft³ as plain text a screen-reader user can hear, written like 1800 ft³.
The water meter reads 161125.85 ft³
